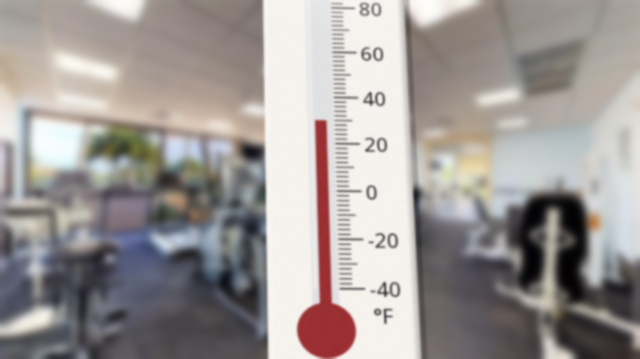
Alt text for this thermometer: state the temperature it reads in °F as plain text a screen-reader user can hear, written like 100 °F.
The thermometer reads 30 °F
